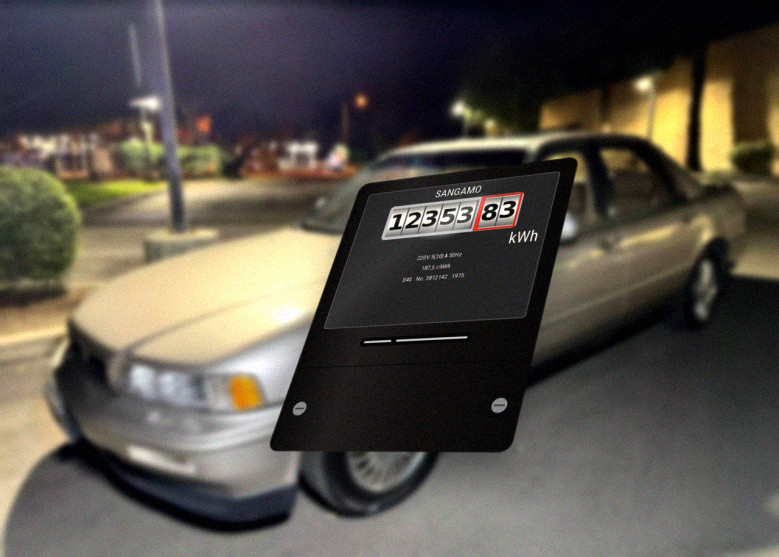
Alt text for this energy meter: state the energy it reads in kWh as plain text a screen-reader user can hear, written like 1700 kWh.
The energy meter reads 12353.83 kWh
